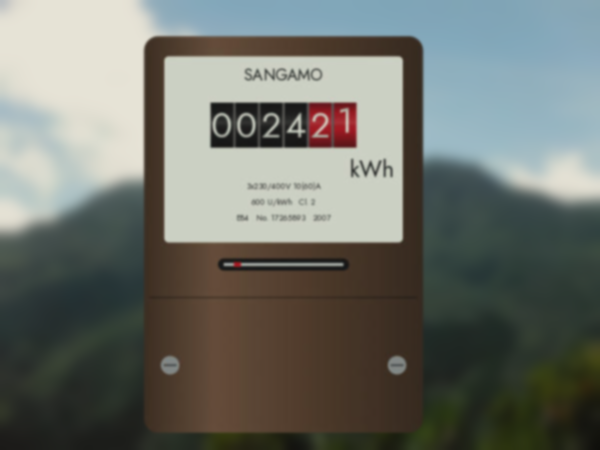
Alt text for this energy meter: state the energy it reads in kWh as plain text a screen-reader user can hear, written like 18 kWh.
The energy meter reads 24.21 kWh
